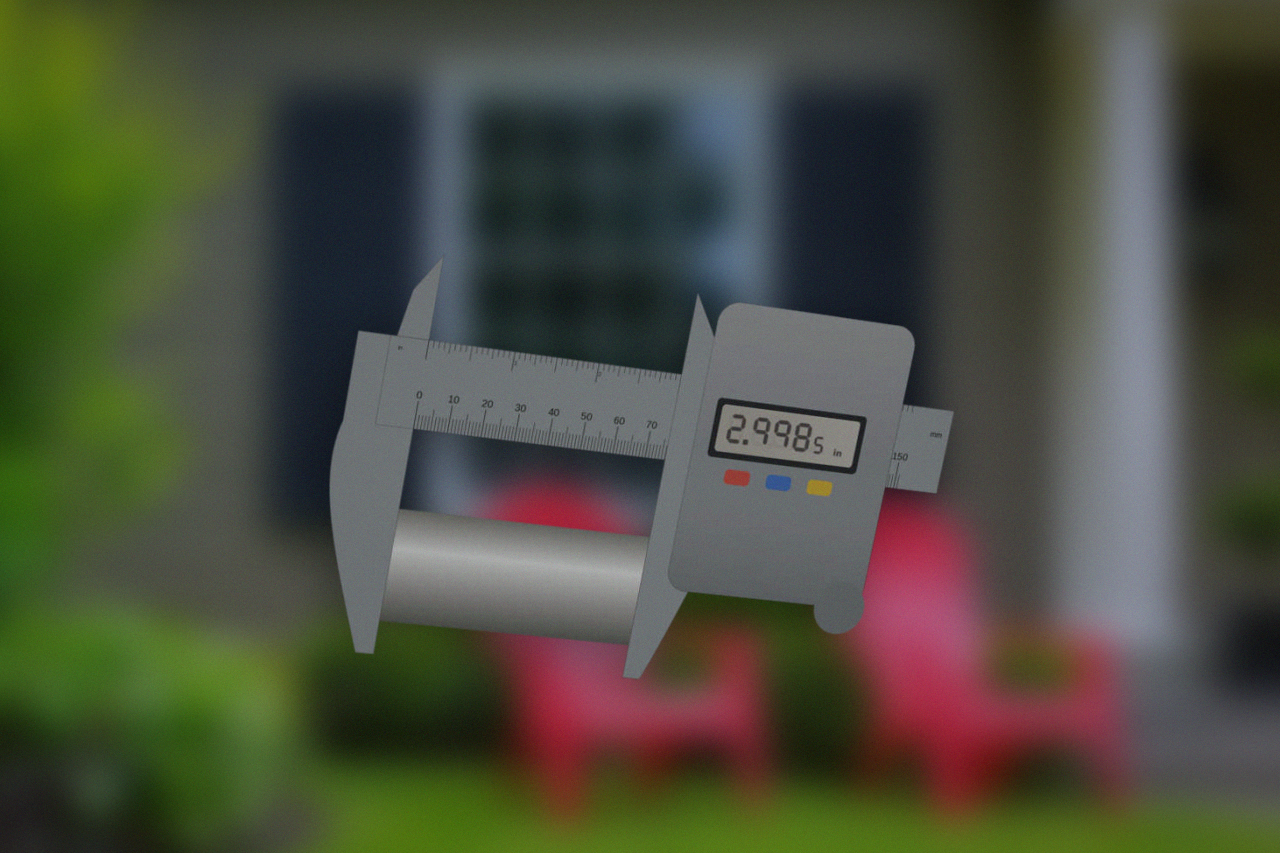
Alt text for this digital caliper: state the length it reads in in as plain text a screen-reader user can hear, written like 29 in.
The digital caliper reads 2.9985 in
